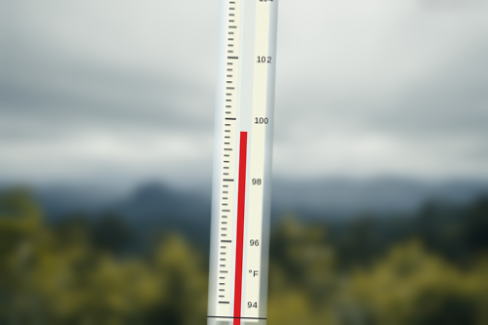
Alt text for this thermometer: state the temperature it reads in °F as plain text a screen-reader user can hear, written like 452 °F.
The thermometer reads 99.6 °F
